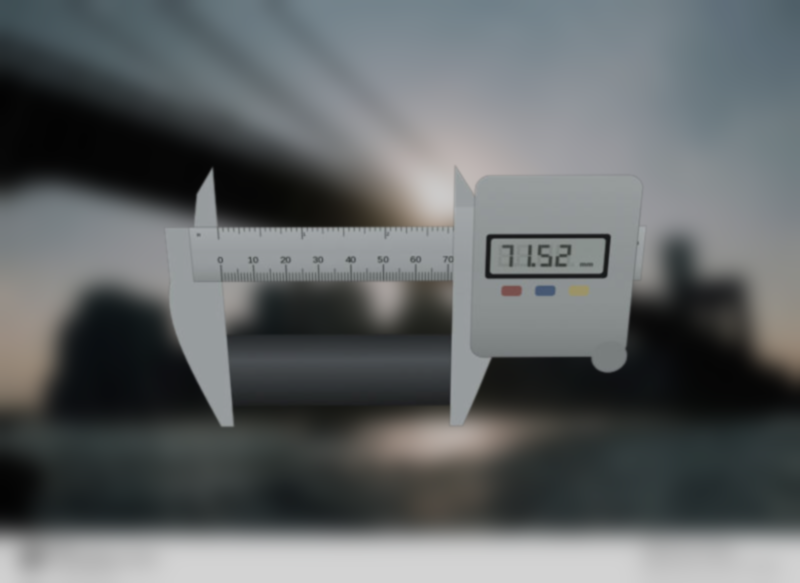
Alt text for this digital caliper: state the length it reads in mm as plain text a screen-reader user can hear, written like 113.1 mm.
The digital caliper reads 71.52 mm
